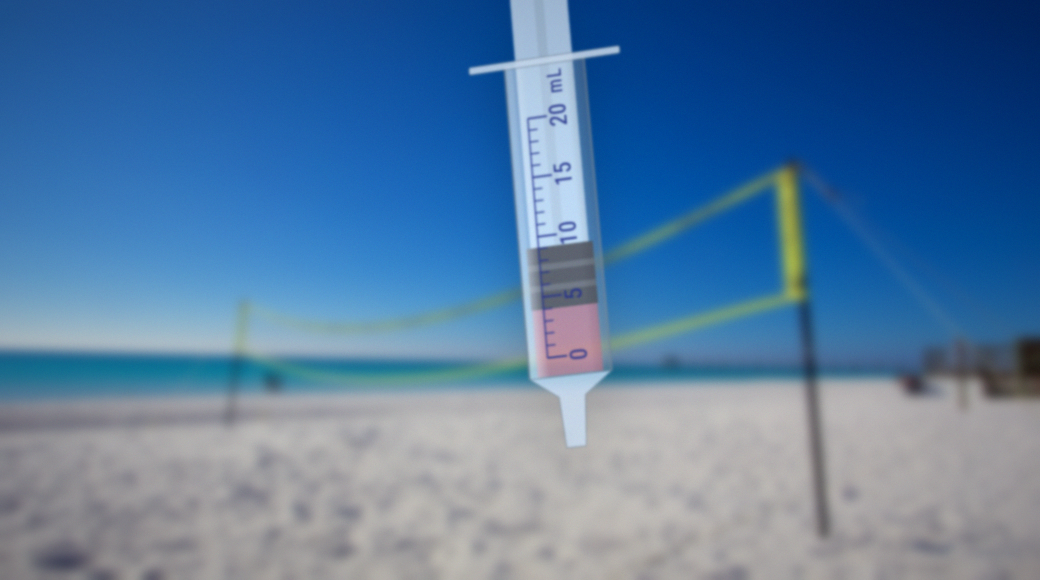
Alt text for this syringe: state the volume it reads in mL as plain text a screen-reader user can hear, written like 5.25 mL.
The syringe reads 4 mL
